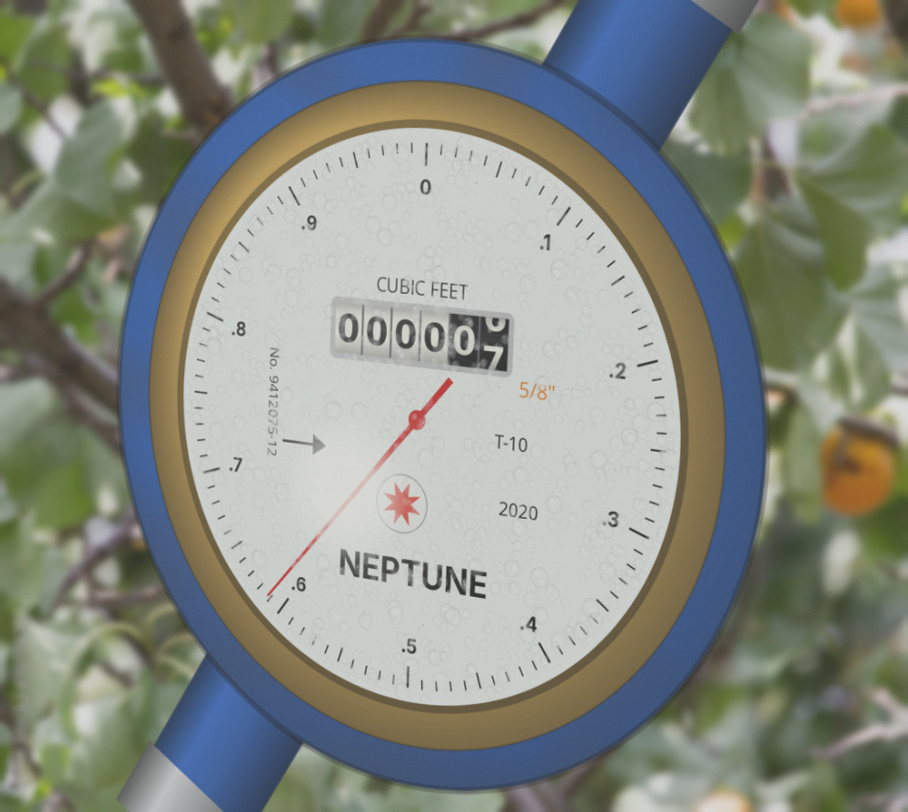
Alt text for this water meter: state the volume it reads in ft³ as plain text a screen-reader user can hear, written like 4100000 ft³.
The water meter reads 6.61 ft³
